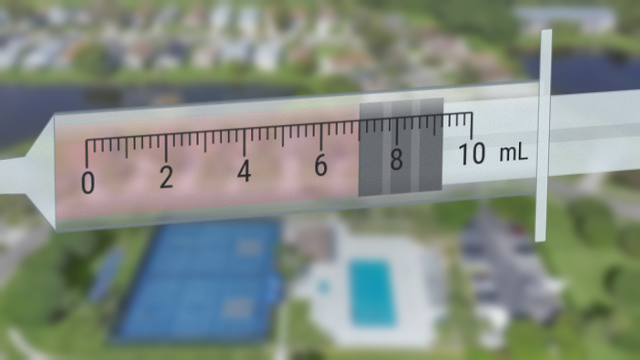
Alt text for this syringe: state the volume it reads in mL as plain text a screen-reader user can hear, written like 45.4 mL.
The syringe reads 7 mL
